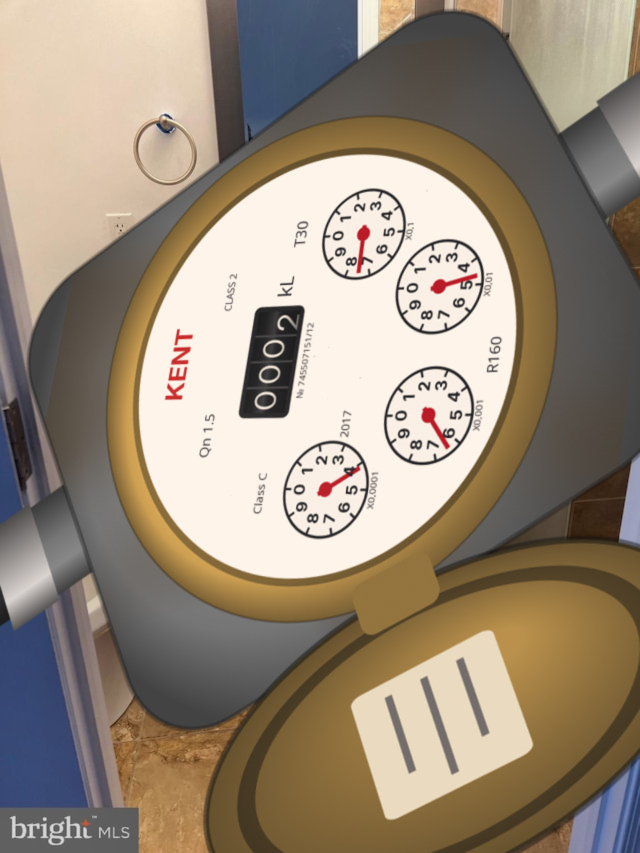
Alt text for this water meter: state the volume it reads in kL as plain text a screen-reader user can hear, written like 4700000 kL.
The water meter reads 1.7464 kL
